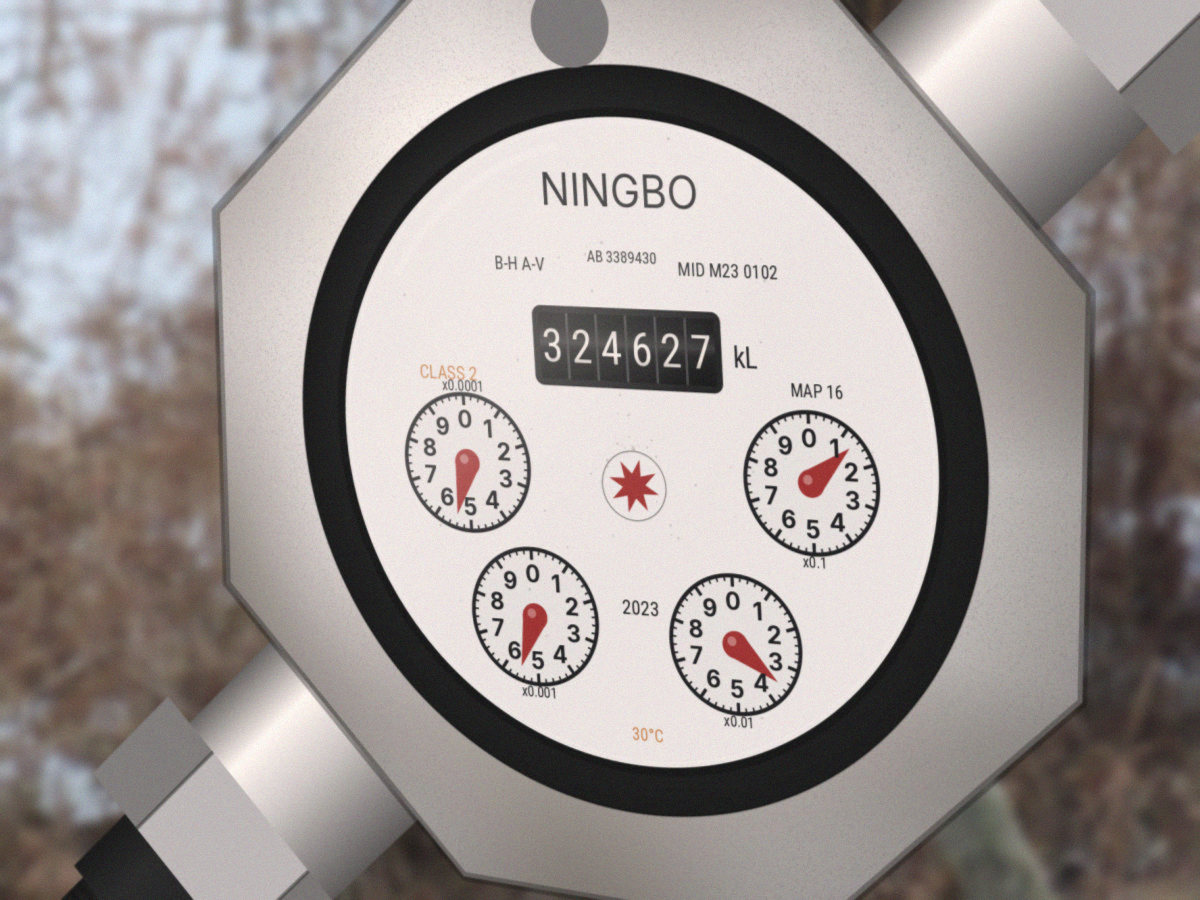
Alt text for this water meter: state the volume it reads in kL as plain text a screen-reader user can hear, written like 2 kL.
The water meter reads 324627.1355 kL
